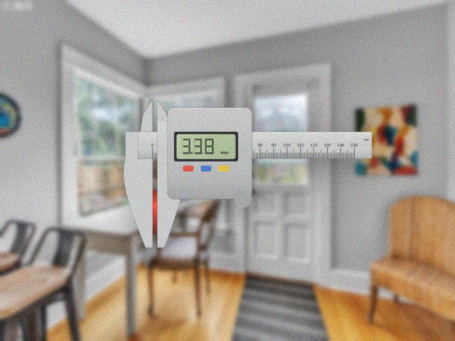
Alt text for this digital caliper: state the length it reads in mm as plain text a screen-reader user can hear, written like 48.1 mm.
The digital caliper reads 3.38 mm
